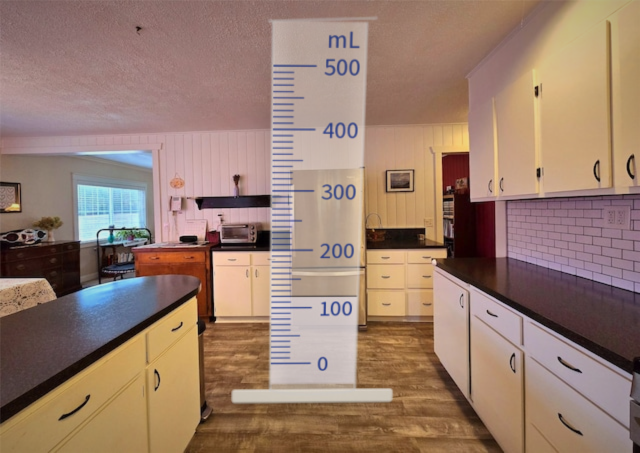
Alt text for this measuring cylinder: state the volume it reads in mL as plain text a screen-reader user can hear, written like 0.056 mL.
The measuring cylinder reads 120 mL
